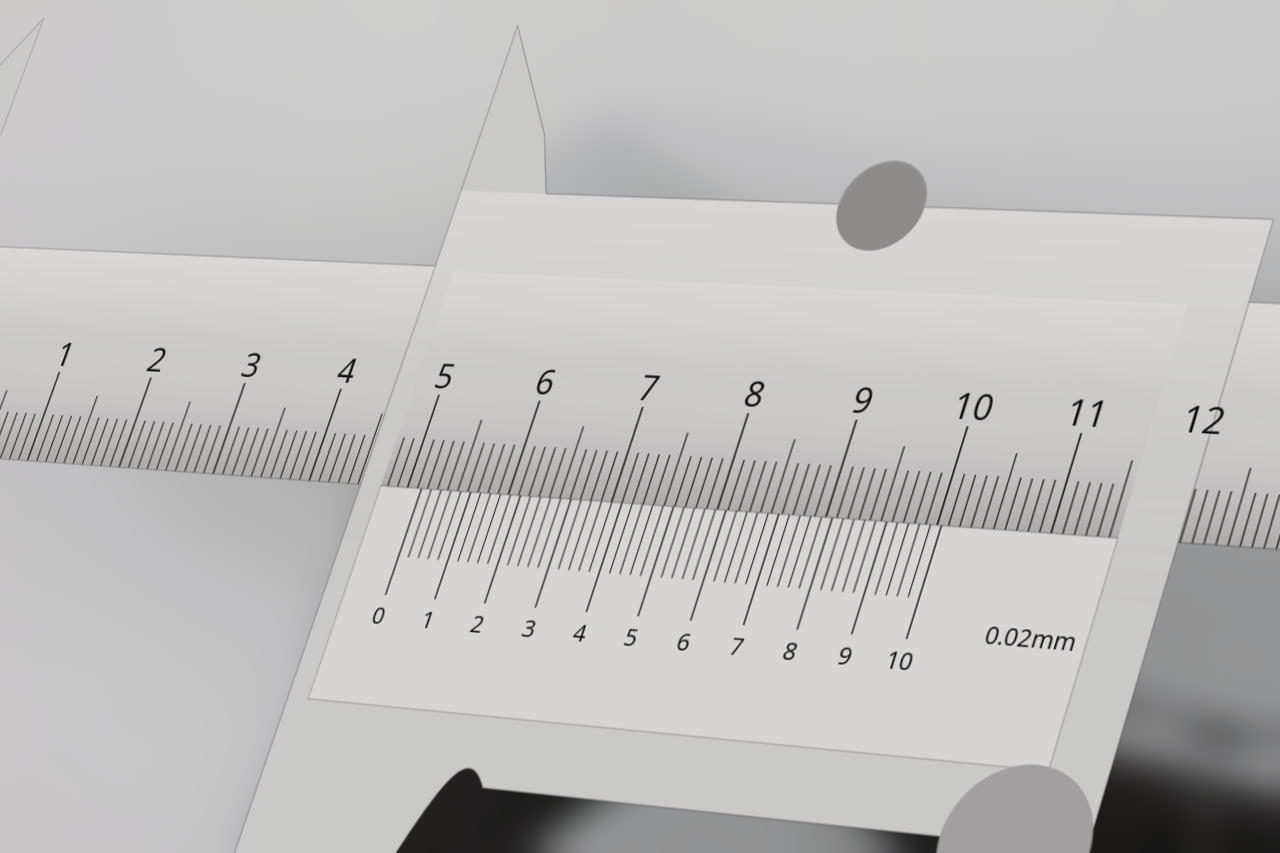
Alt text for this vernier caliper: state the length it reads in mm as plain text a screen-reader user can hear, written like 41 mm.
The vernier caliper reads 51.4 mm
